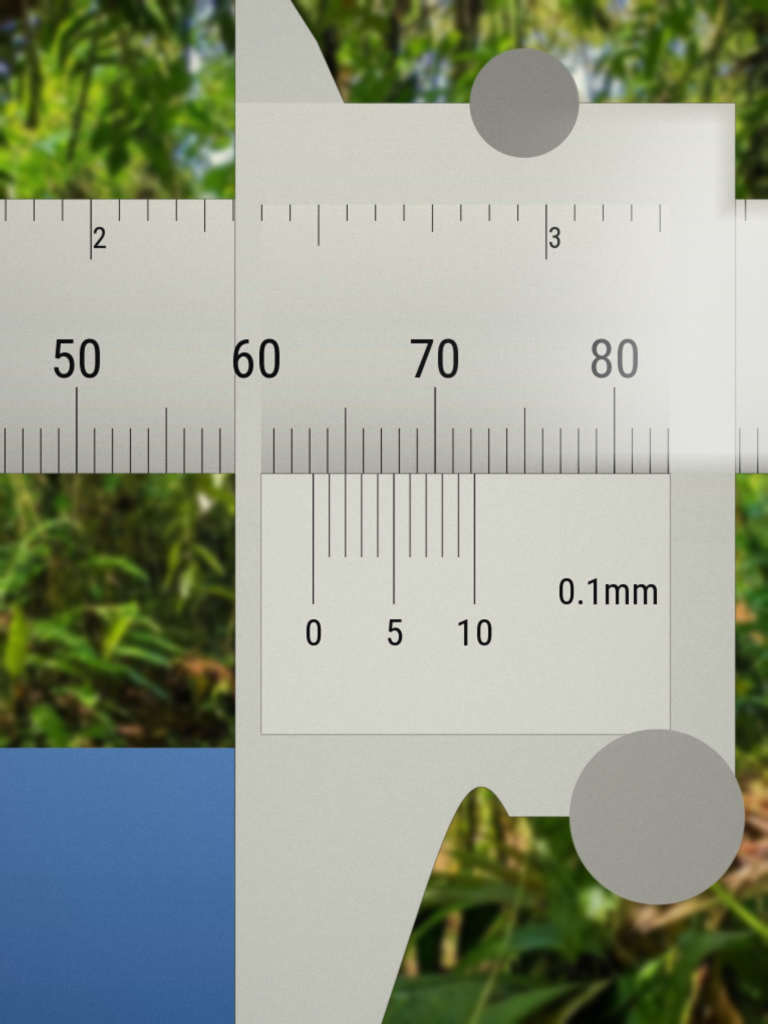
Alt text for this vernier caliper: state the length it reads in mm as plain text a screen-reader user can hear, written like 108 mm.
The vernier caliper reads 63.2 mm
